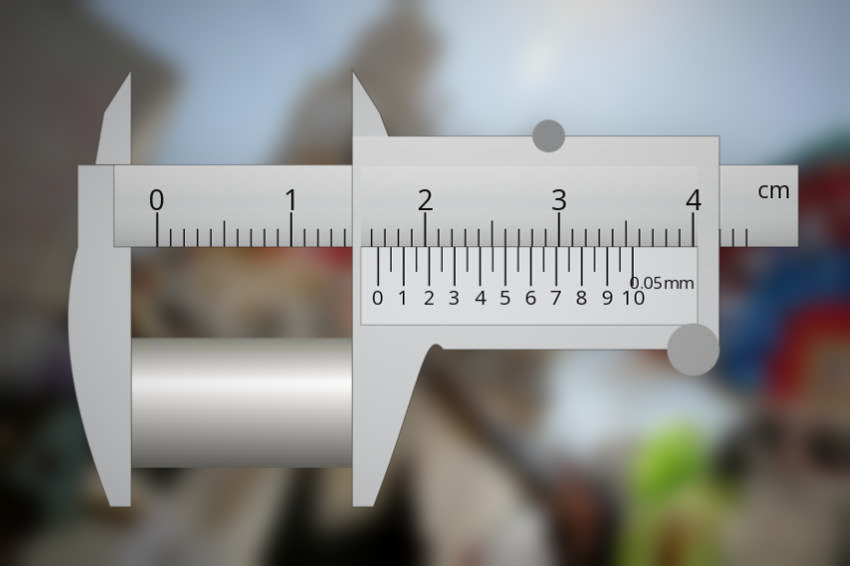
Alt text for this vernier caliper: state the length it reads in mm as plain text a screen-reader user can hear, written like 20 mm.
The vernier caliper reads 16.5 mm
